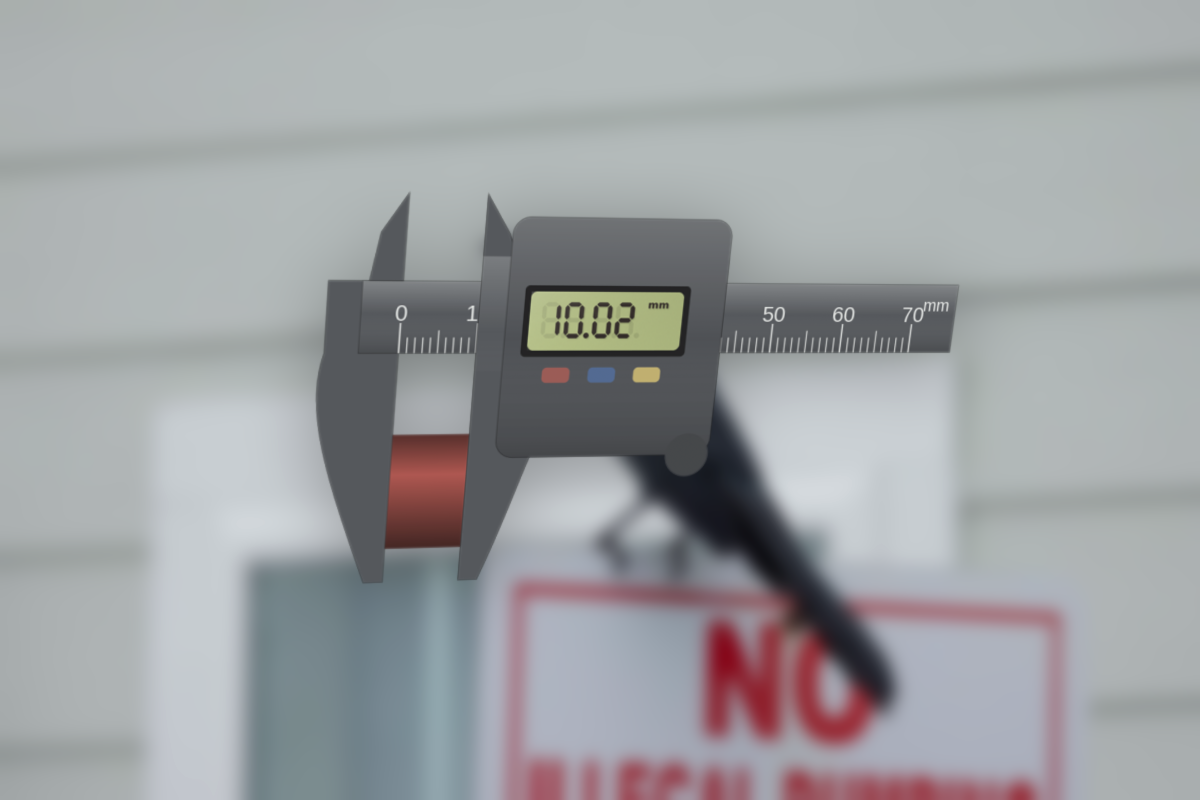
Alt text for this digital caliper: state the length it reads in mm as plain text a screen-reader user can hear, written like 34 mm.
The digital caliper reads 10.02 mm
